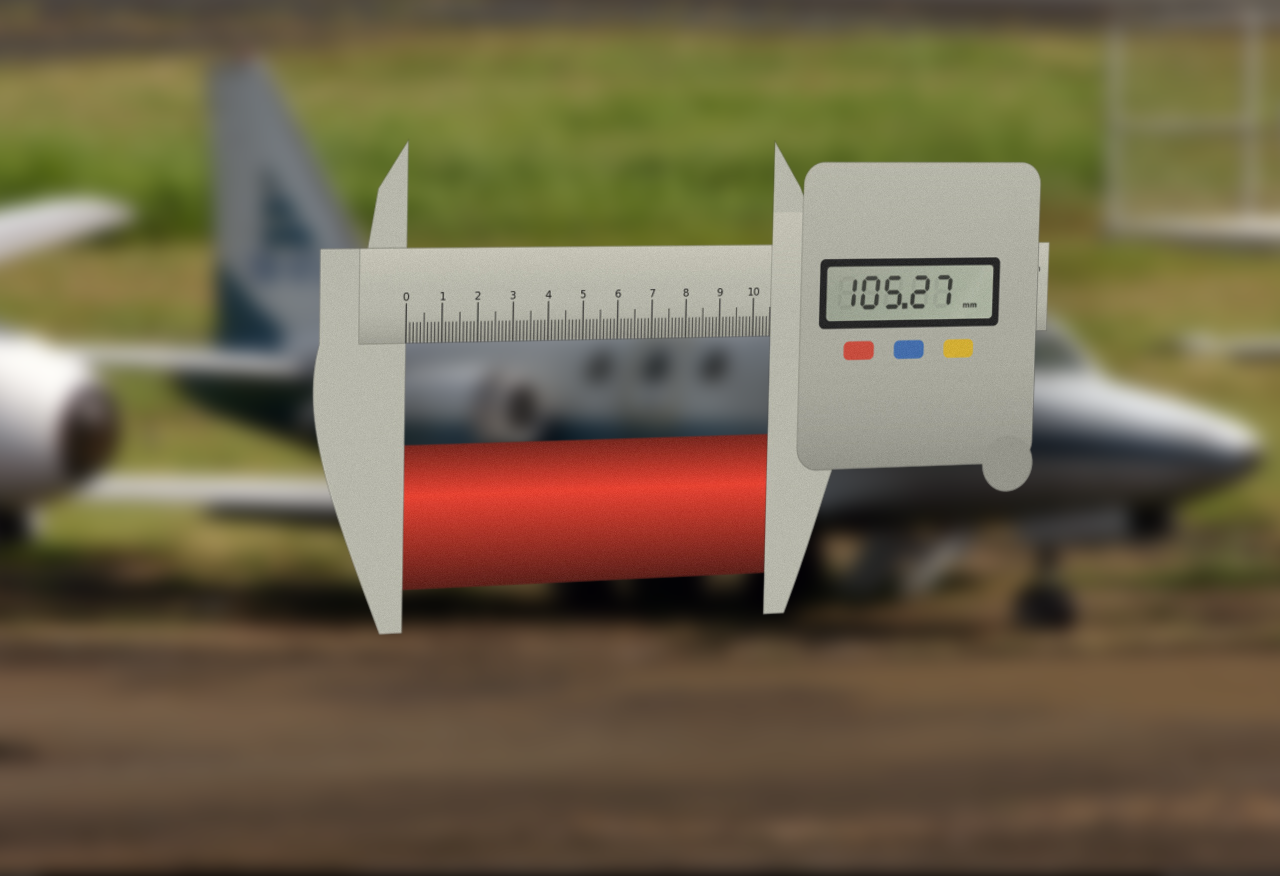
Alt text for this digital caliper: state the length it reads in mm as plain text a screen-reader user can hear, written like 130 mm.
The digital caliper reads 105.27 mm
